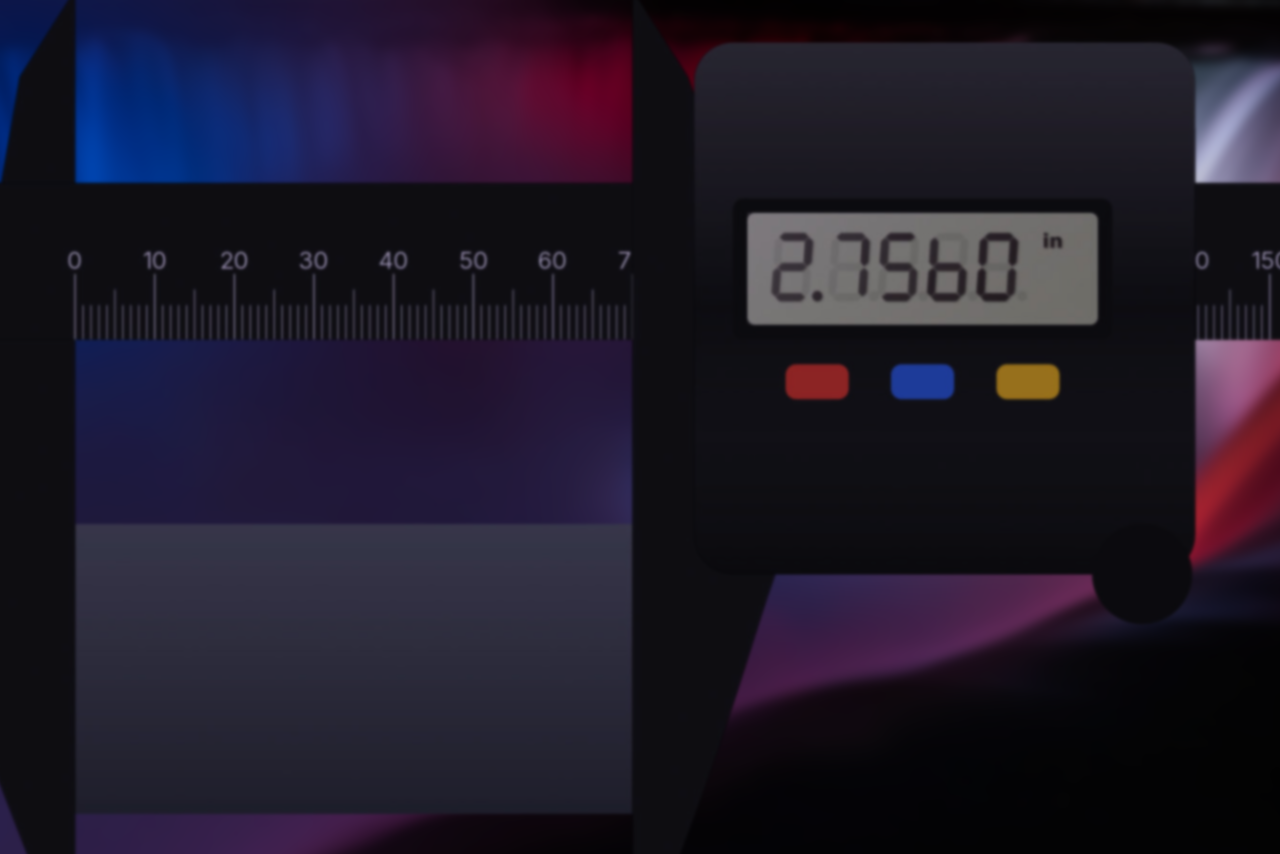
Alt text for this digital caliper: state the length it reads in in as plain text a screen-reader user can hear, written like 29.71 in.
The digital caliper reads 2.7560 in
